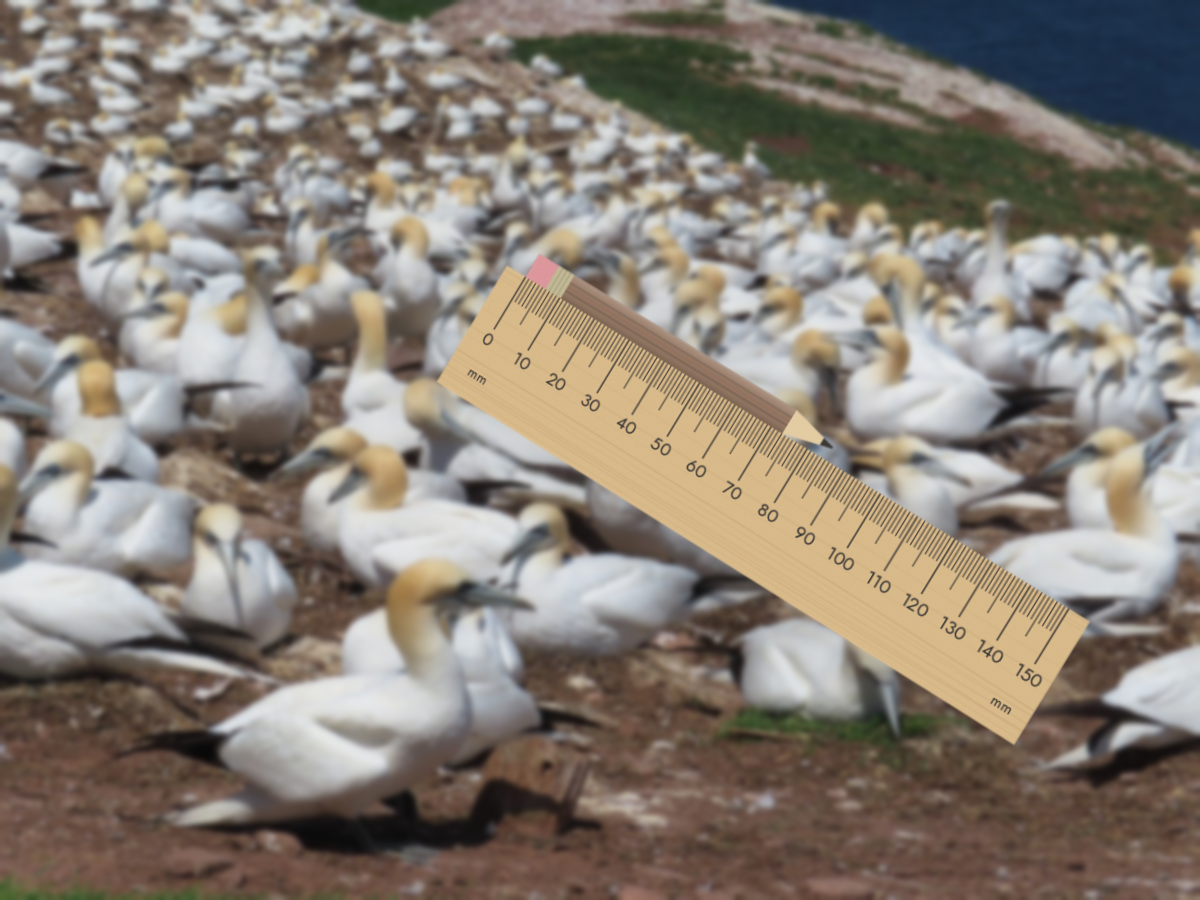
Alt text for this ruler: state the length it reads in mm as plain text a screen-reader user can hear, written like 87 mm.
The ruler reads 85 mm
